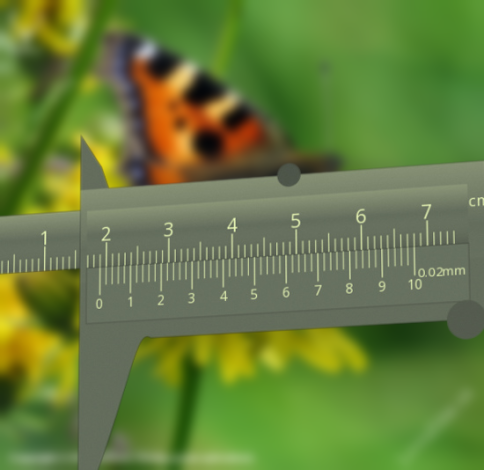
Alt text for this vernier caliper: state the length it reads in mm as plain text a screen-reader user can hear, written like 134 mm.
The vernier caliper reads 19.0 mm
